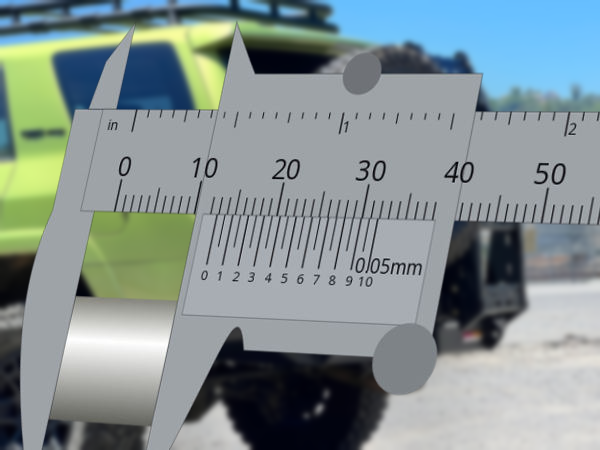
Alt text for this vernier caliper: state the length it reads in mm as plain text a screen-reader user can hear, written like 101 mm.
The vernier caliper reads 12.8 mm
